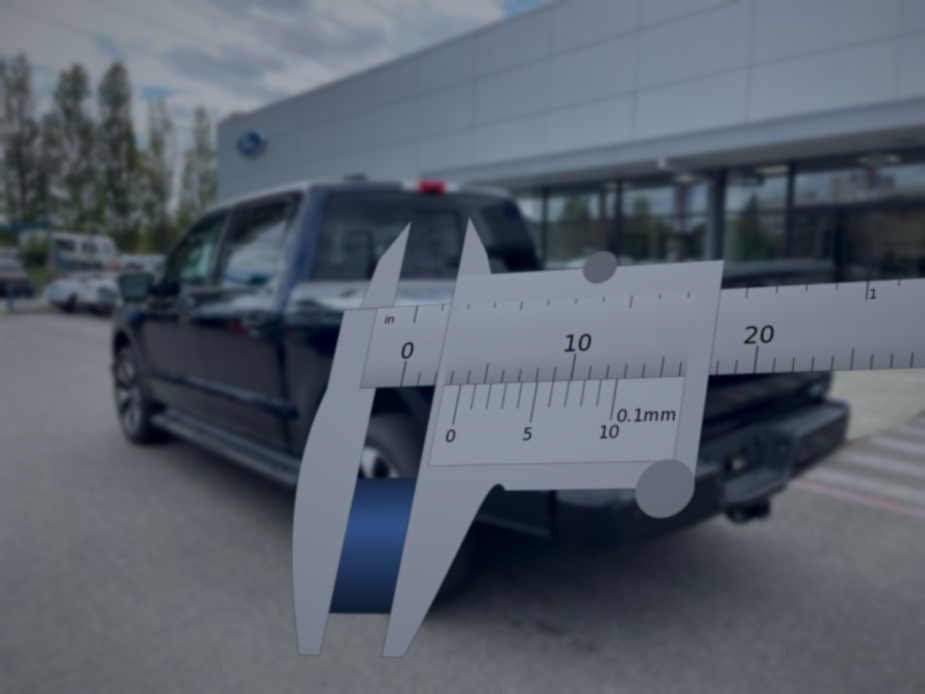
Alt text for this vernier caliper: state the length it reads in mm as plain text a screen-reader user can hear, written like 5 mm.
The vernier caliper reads 3.6 mm
